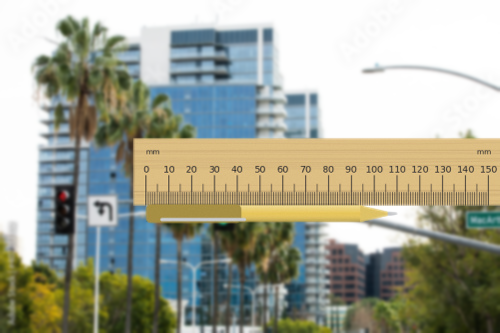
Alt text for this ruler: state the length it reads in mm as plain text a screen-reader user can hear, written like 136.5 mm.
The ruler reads 110 mm
